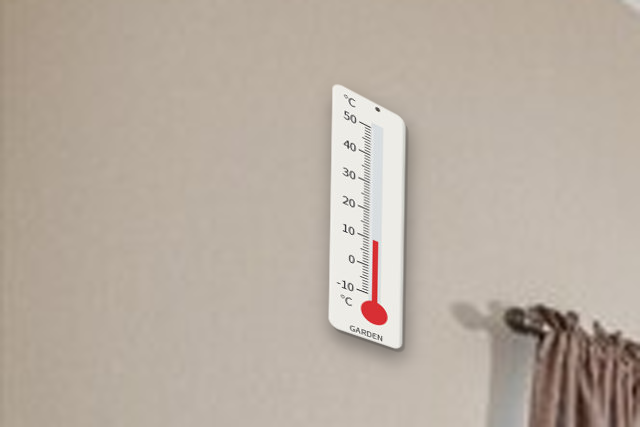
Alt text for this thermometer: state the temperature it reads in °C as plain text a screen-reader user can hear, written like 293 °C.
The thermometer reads 10 °C
